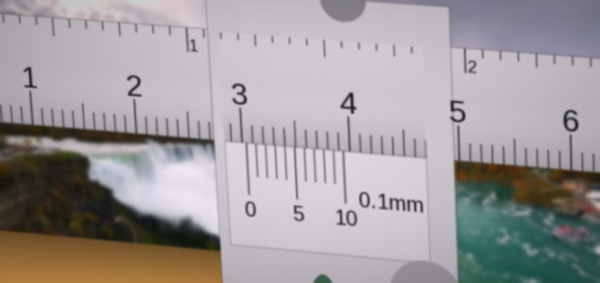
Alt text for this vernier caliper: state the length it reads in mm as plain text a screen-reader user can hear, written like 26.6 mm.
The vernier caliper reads 30.4 mm
